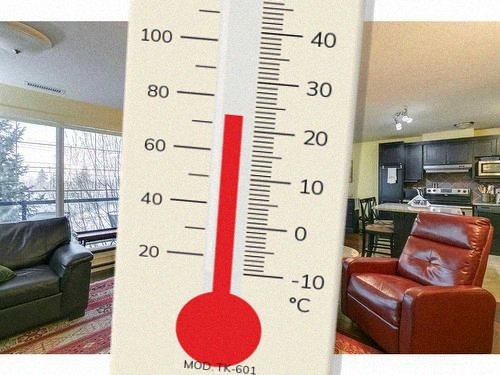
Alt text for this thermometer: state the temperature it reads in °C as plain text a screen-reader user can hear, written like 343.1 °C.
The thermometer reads 23 °C
